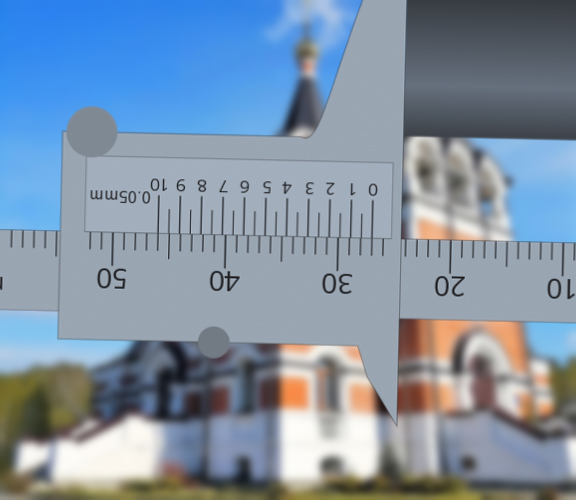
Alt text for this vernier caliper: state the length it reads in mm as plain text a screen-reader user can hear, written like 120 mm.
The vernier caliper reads 27.0 mm
